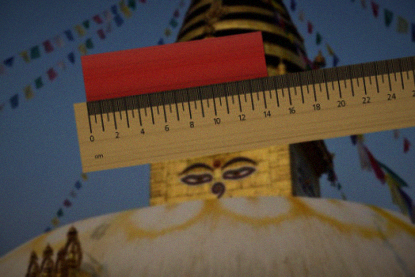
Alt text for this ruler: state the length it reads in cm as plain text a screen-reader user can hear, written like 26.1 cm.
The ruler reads 14.5 cm
